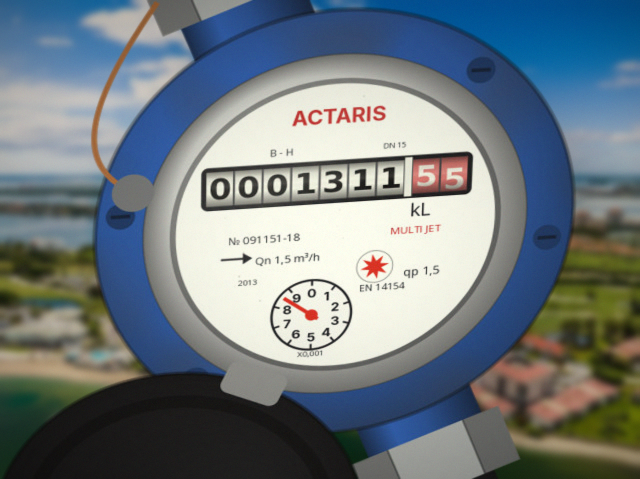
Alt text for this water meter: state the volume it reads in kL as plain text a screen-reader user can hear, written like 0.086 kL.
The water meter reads 1311.548 kL
